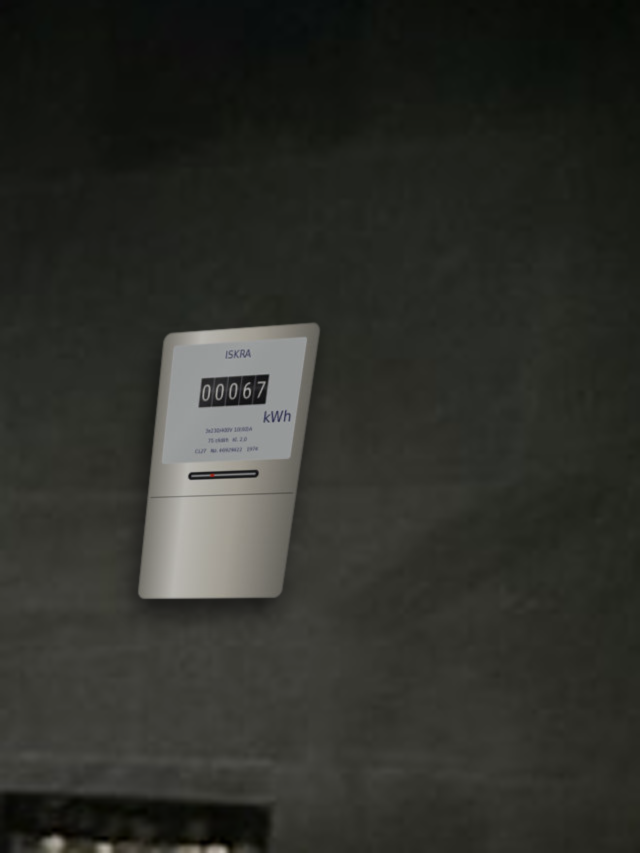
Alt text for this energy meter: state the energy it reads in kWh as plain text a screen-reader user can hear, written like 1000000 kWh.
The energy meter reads 67 kWh
